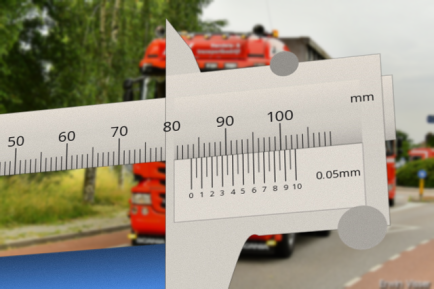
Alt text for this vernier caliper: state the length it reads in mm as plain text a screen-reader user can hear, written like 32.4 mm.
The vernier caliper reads 83.6 mm
